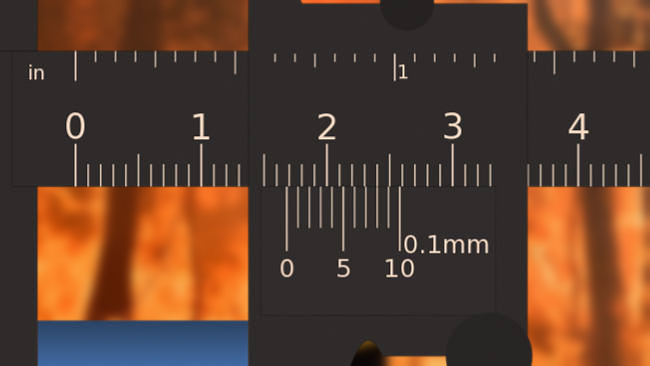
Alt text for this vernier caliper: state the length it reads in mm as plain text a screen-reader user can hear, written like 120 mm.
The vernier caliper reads 16.8 mm
